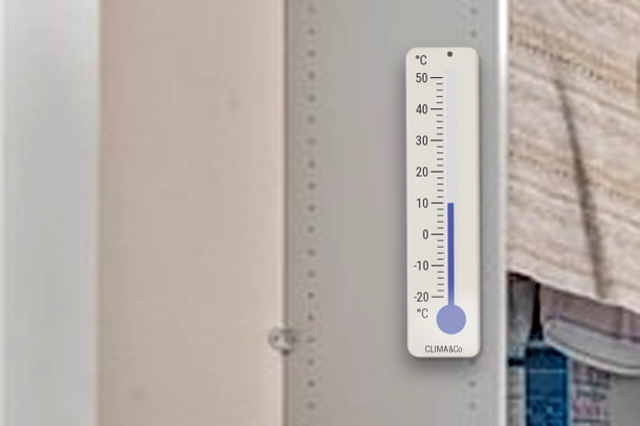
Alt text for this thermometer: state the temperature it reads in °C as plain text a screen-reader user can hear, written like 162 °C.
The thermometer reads 10 °C
